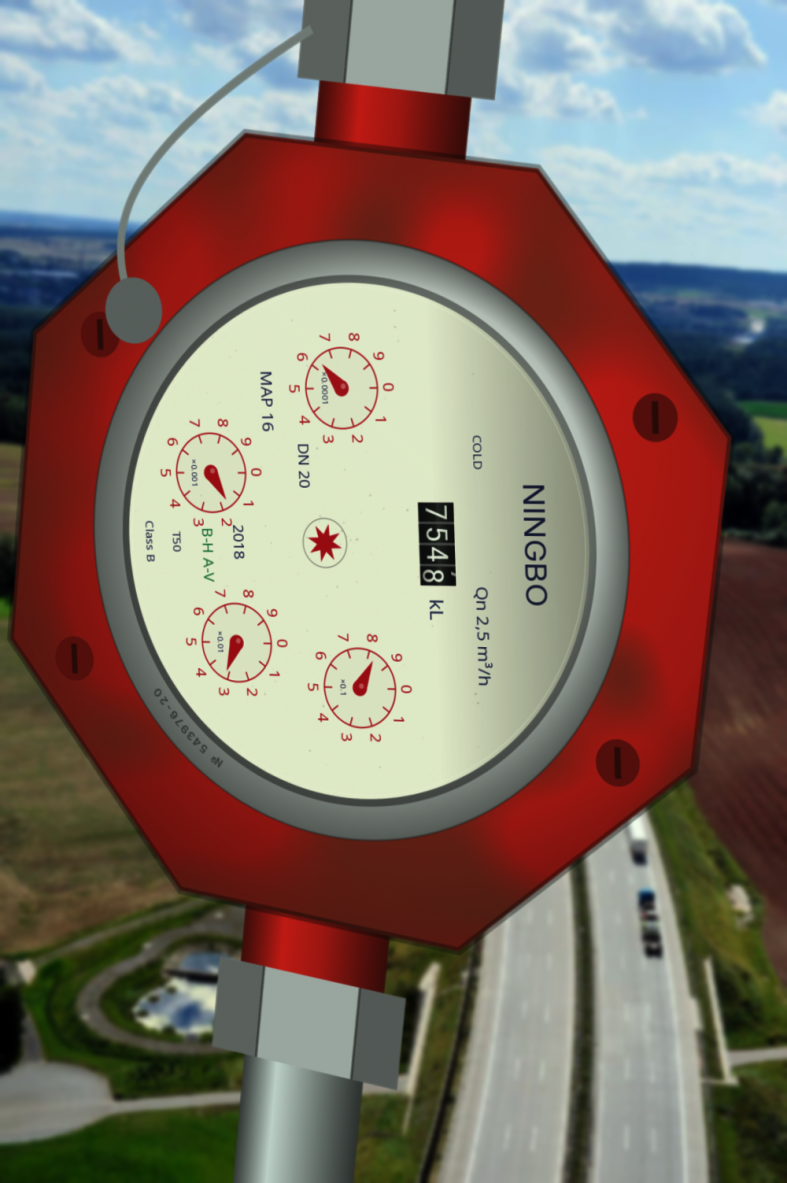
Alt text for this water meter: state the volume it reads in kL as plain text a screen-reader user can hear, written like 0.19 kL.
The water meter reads 7547.8316 kL
